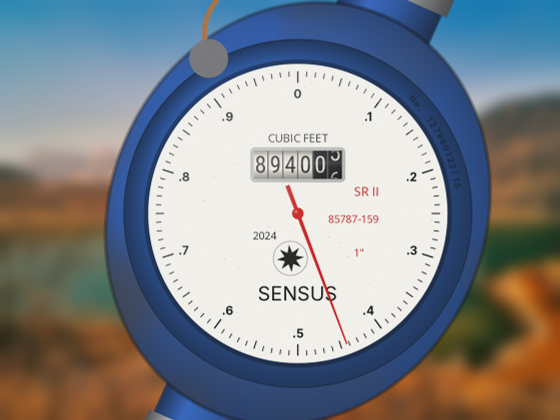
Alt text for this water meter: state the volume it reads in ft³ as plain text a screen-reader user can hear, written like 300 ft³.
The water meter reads 894005.44 ft³
